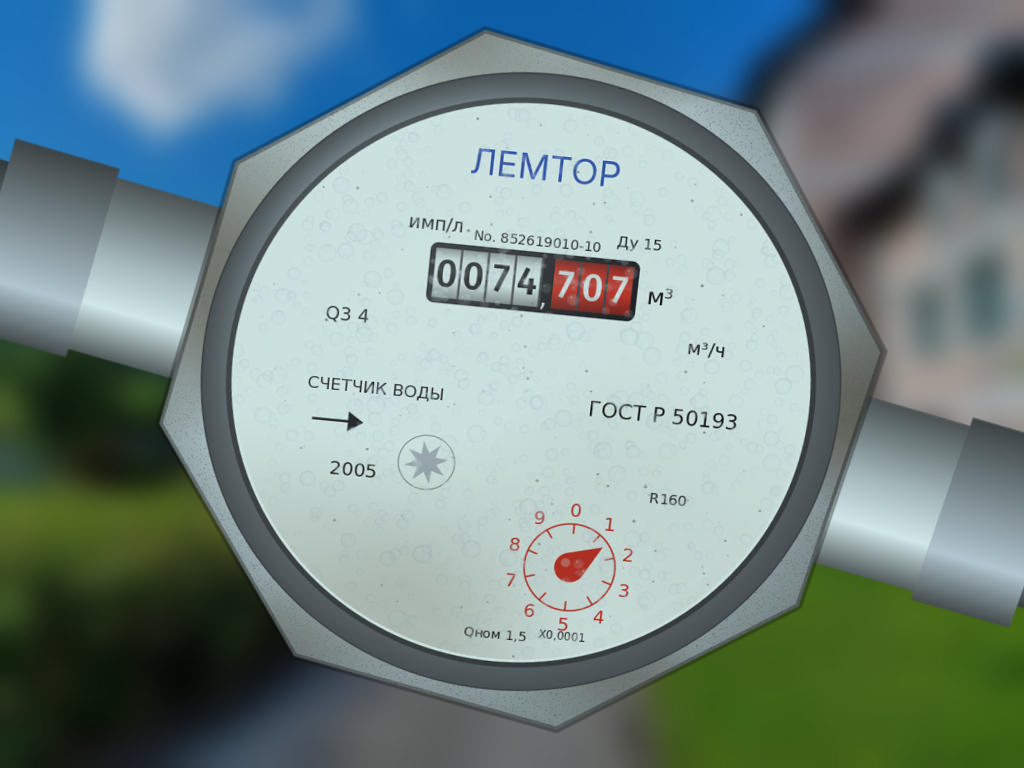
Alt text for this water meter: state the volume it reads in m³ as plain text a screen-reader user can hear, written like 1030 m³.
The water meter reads 74.7071 m³
